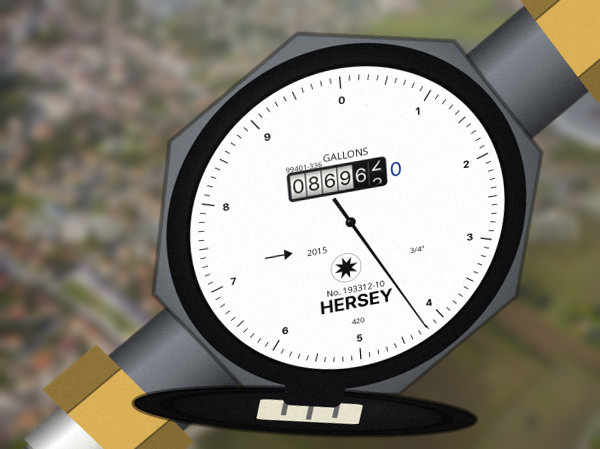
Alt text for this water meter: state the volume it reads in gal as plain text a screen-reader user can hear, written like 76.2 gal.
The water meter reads 869624.2 gal
